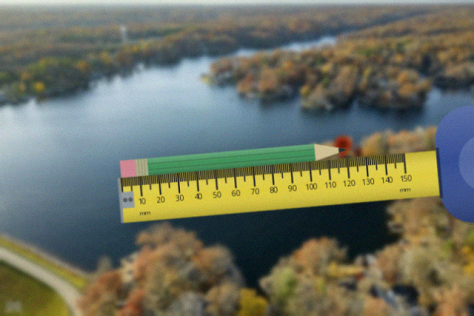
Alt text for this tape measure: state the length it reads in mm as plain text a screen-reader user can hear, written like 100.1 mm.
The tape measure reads 120 mm
